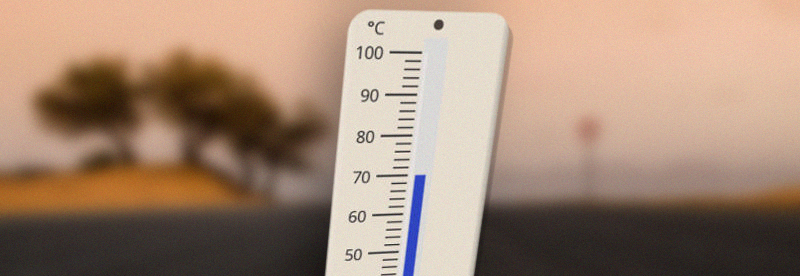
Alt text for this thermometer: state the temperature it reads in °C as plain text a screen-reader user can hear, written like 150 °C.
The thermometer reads 70 °C
